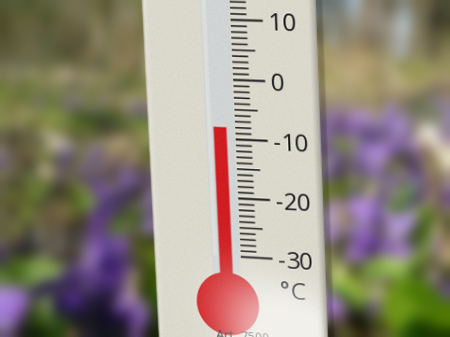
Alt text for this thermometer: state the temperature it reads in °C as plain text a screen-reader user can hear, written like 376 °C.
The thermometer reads -8 °C
